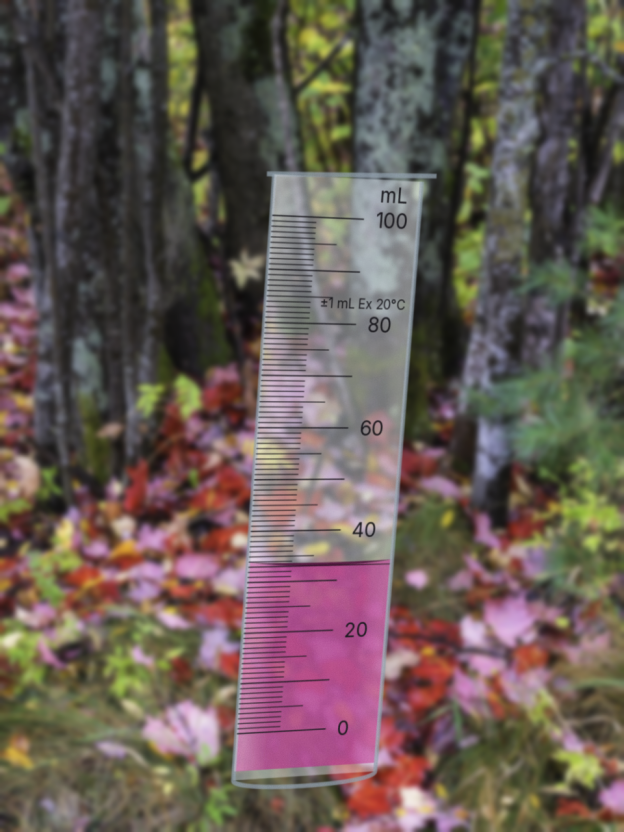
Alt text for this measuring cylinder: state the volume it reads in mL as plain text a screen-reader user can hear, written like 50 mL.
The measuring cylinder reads 33 mL
